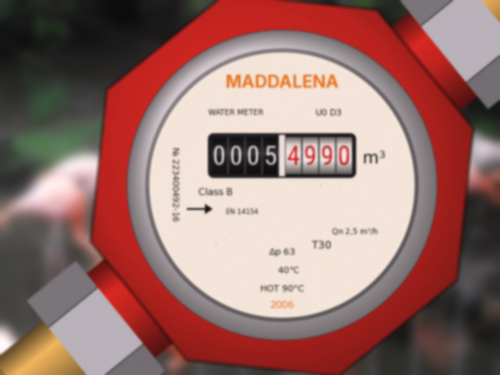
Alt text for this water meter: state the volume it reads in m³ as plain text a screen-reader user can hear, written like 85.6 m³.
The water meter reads 5.4990 m³
